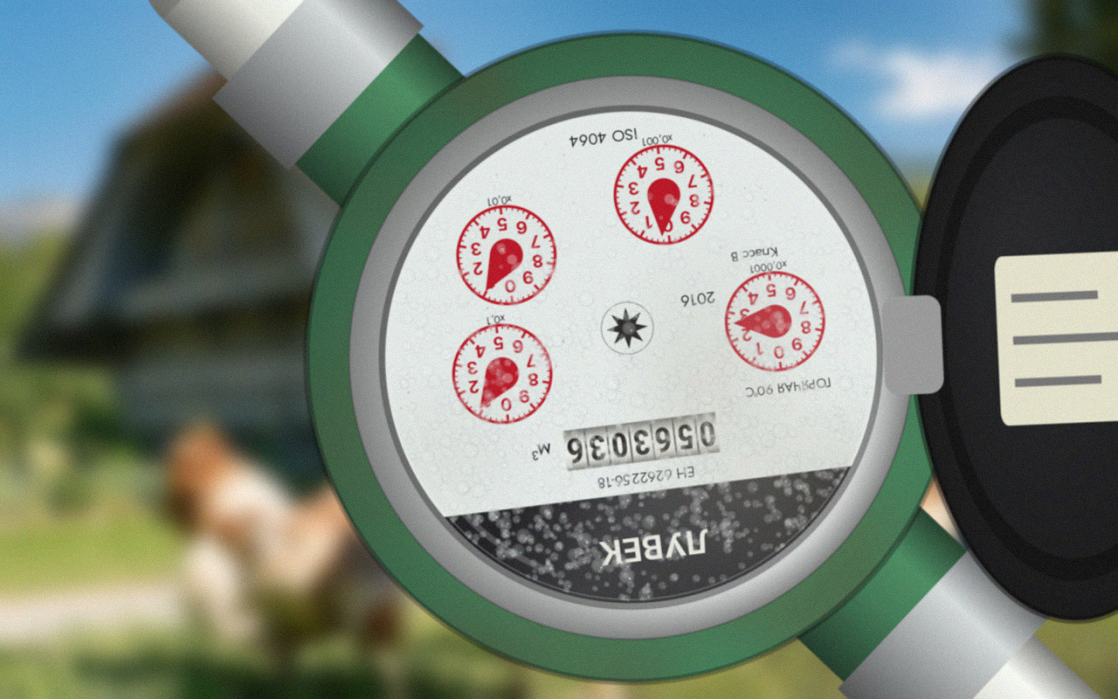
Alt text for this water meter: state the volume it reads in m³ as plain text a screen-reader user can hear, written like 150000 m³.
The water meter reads 563036.1102 m³
